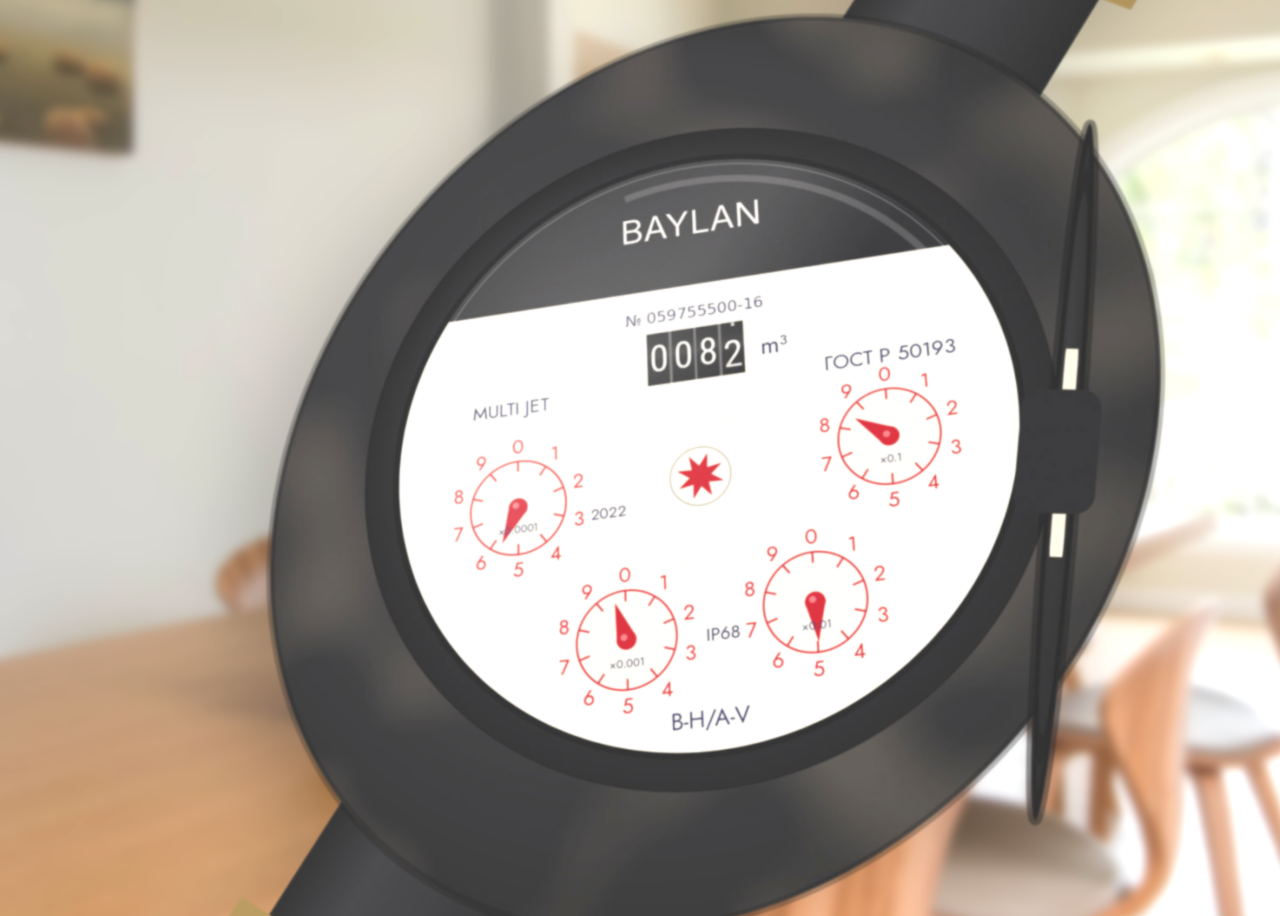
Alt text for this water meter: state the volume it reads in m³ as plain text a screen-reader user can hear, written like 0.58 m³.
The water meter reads 81.8495 m³
